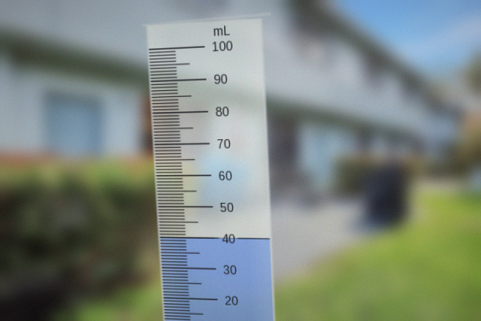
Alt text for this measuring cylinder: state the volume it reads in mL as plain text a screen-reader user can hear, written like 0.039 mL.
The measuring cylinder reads 40 mL
